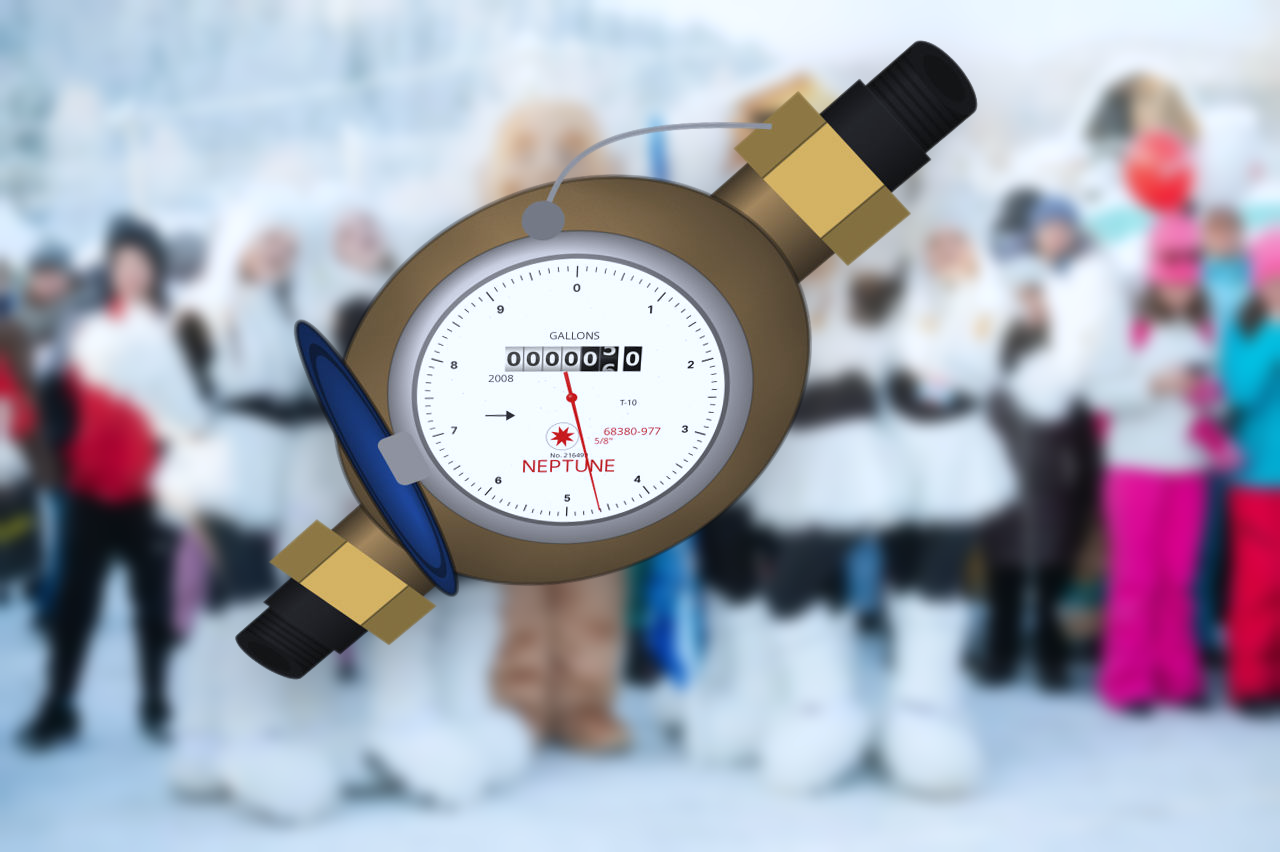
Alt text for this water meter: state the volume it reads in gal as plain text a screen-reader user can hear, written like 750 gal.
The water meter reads 54.6 gal
